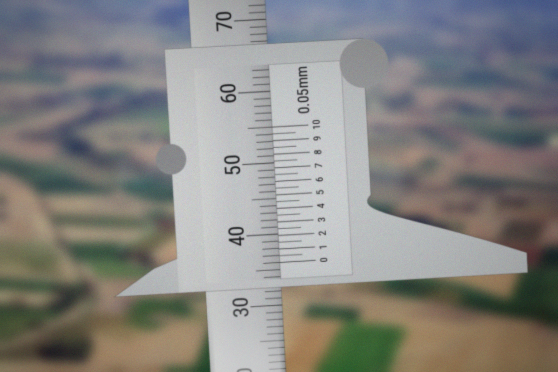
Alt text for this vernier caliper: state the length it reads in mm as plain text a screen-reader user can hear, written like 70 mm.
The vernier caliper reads 36.0 mm
